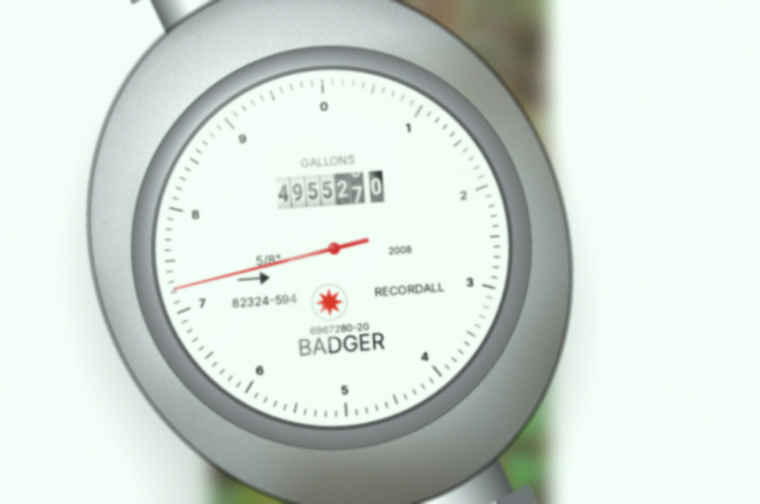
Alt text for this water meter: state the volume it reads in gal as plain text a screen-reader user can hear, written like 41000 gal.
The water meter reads 4955267.2 gal
